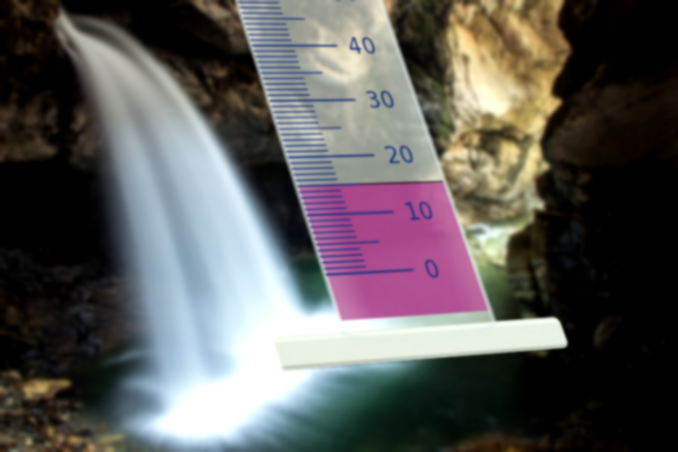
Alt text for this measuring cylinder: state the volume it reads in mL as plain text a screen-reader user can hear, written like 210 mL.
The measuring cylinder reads 15 mL
